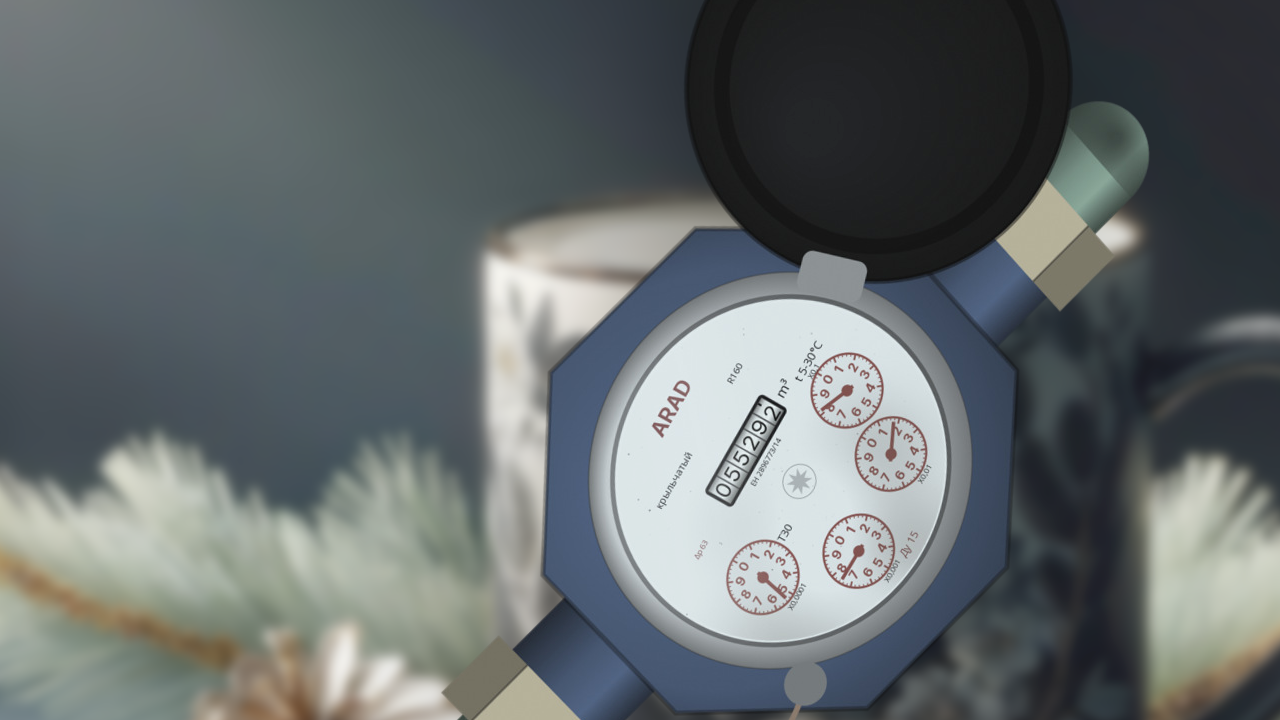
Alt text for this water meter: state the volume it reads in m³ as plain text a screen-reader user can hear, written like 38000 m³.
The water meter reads 55291.8175 m³
